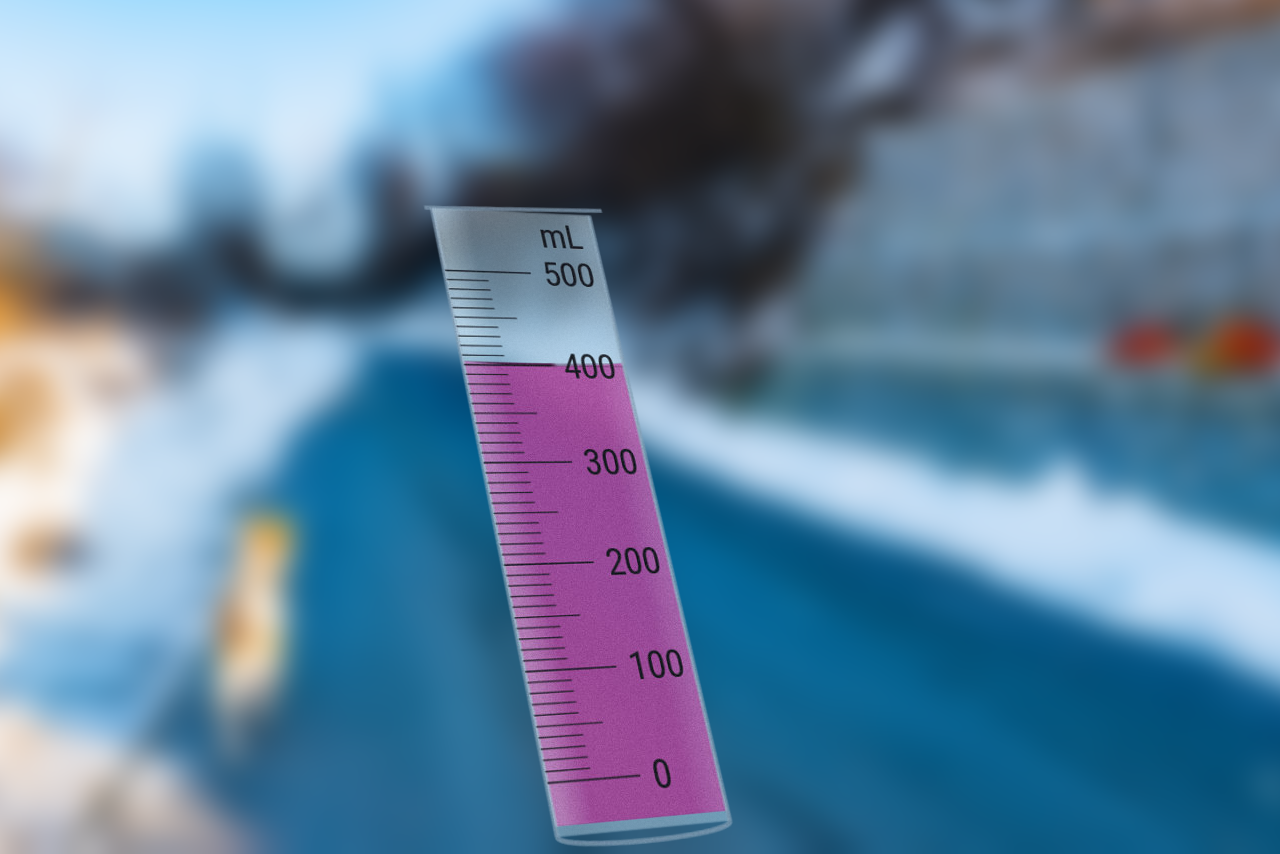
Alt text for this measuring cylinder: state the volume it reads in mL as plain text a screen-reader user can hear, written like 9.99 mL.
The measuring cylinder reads 400 mL
